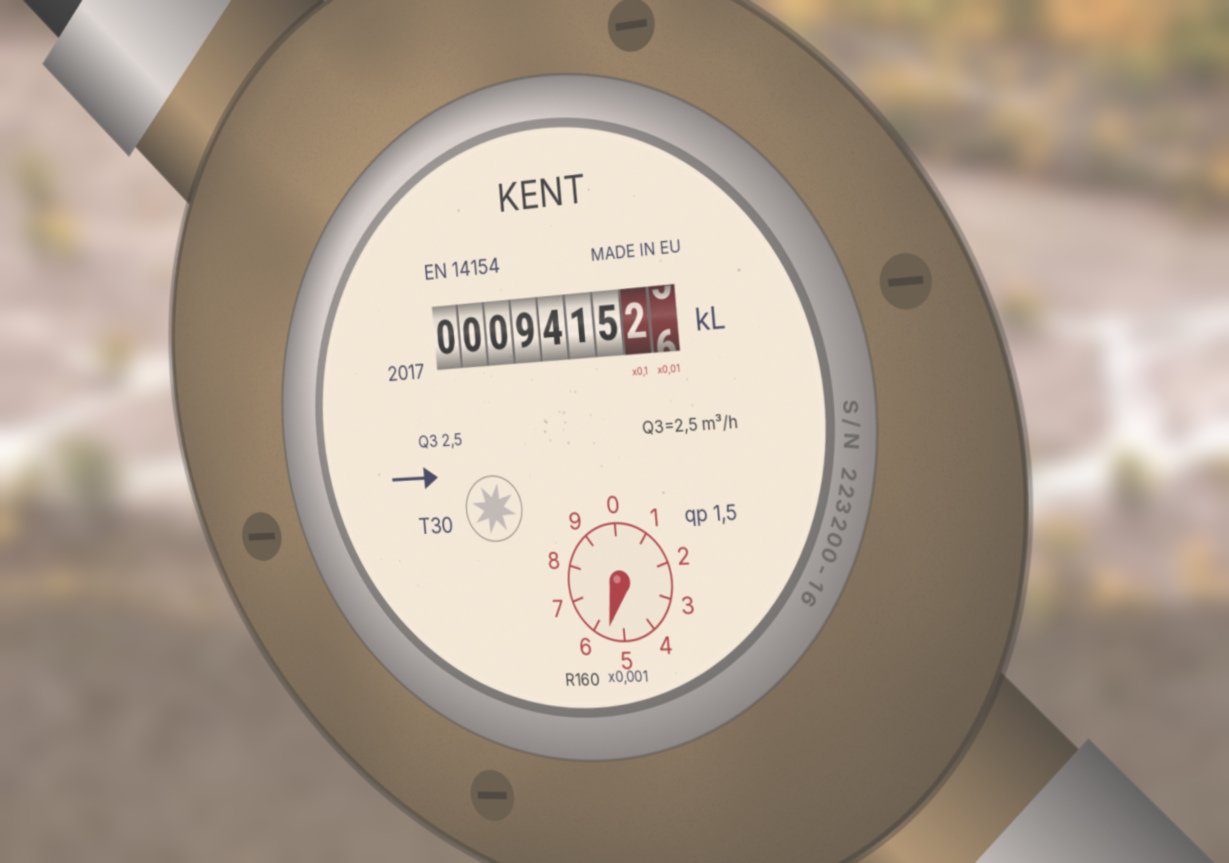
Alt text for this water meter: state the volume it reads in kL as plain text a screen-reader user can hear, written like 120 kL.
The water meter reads 9415.255 kL
